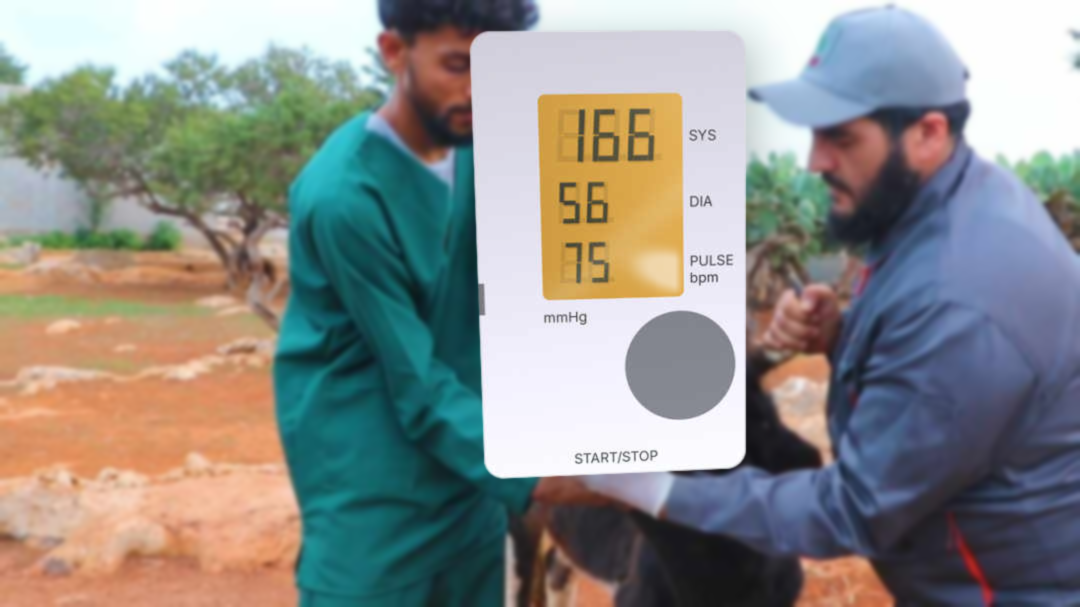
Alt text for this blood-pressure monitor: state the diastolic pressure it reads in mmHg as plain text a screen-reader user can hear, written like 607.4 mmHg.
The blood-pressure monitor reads 56 mmHg
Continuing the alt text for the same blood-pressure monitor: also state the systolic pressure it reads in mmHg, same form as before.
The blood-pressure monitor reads 166 mmHg
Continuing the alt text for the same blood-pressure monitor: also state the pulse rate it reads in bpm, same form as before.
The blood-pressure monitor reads 75 bpm
